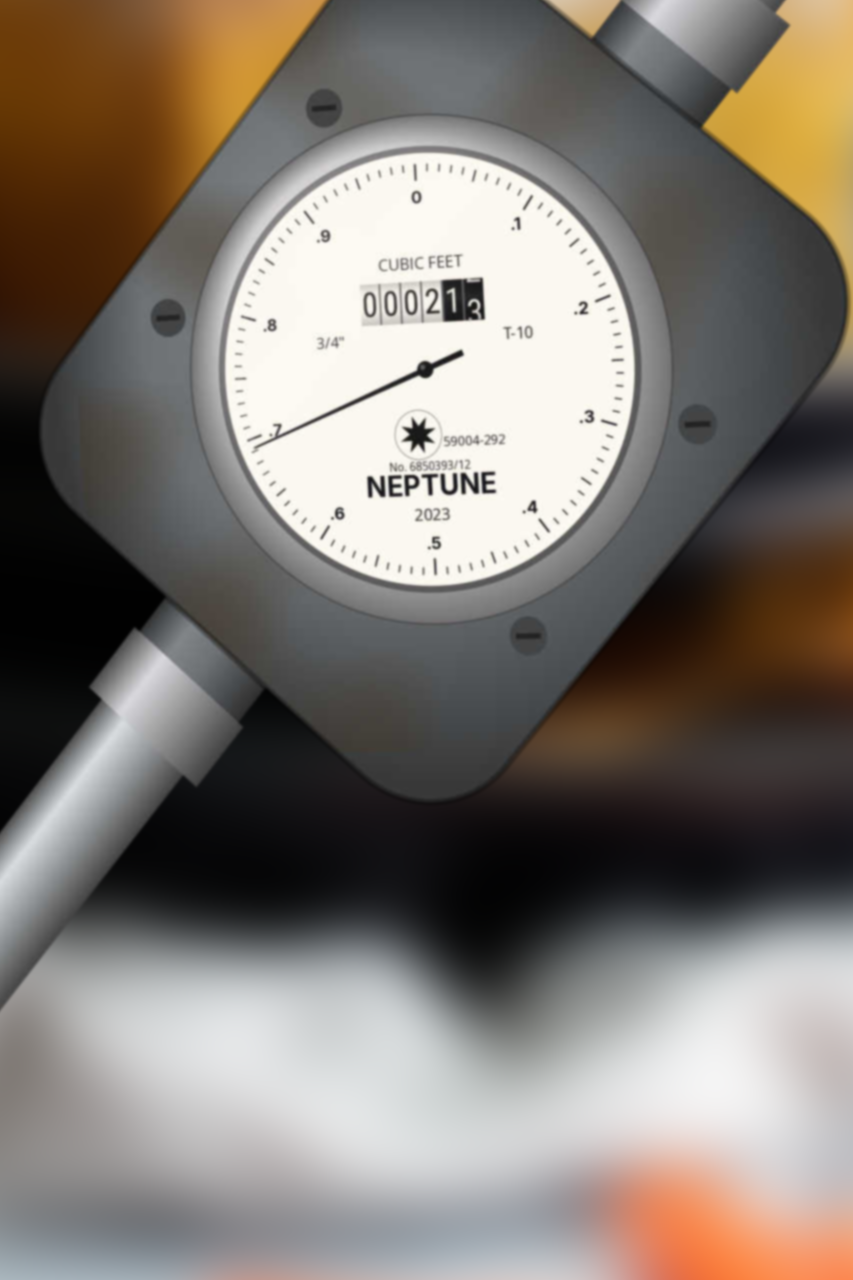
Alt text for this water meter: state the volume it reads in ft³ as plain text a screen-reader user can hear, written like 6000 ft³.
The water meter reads 212.69 ft³
